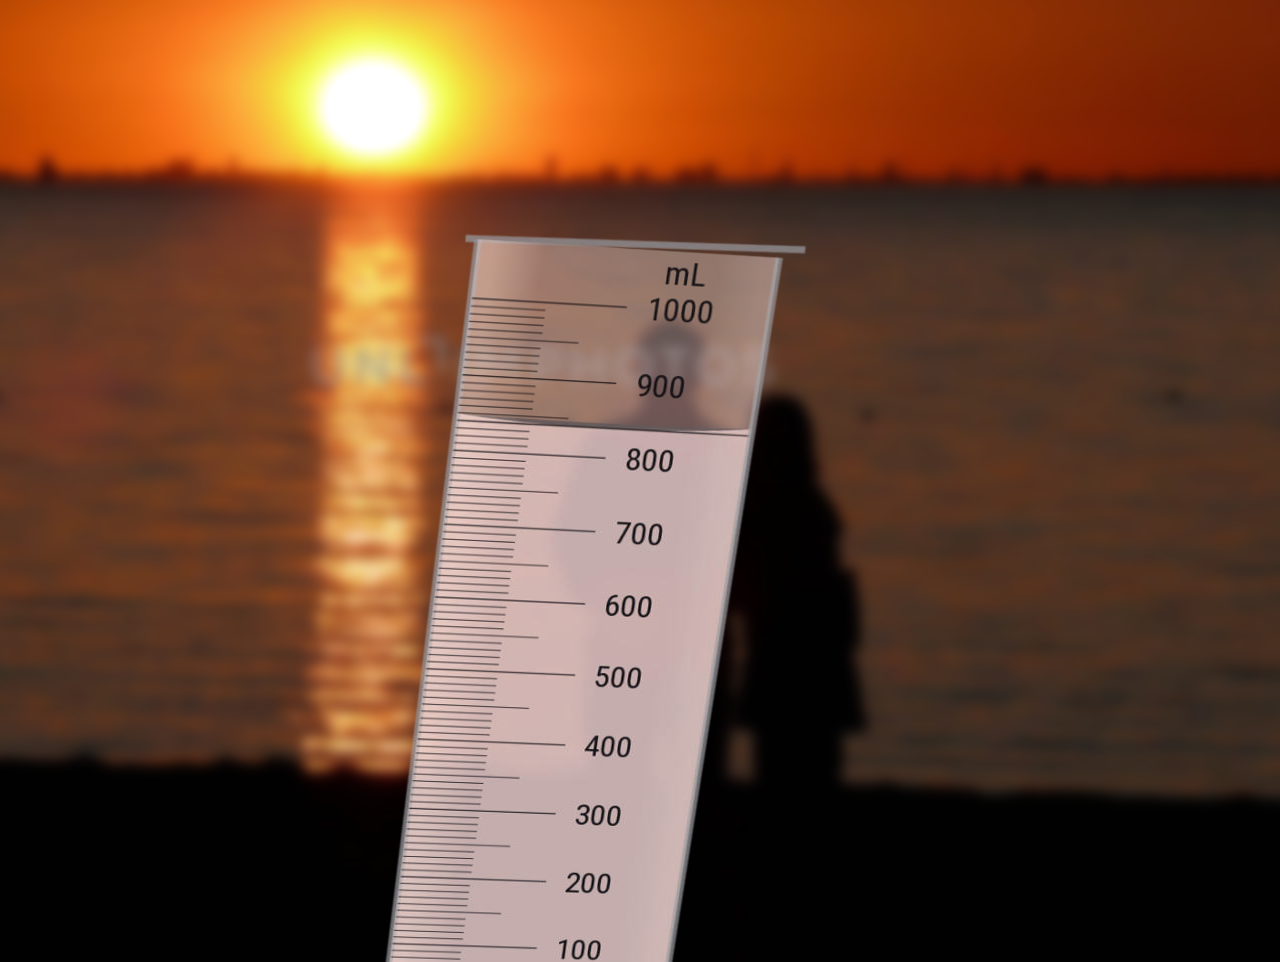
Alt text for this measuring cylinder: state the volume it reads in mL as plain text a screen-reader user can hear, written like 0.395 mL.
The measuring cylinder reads 840 mL
